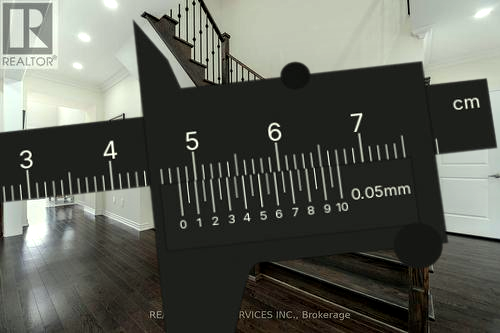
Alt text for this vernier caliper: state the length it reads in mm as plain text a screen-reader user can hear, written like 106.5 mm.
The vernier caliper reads 48.0 mm
